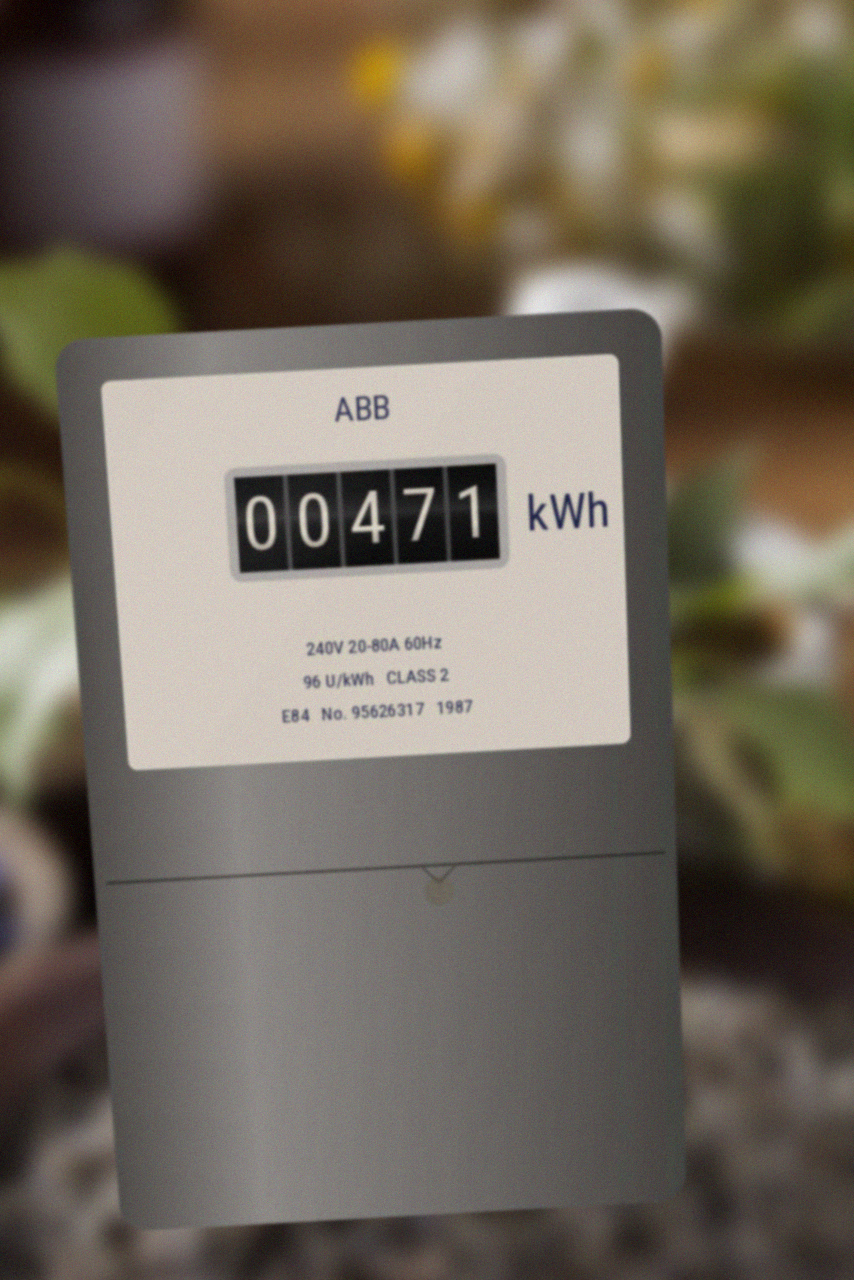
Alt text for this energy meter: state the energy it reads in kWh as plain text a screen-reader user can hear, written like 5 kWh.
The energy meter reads 471 kWh
